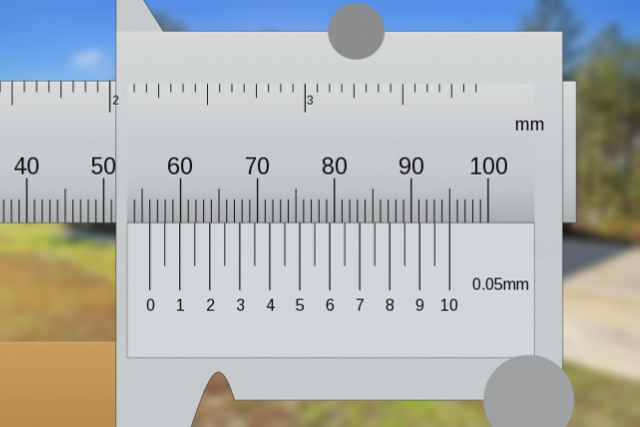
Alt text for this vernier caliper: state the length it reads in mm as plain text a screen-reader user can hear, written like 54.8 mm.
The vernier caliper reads 56.0 mm
